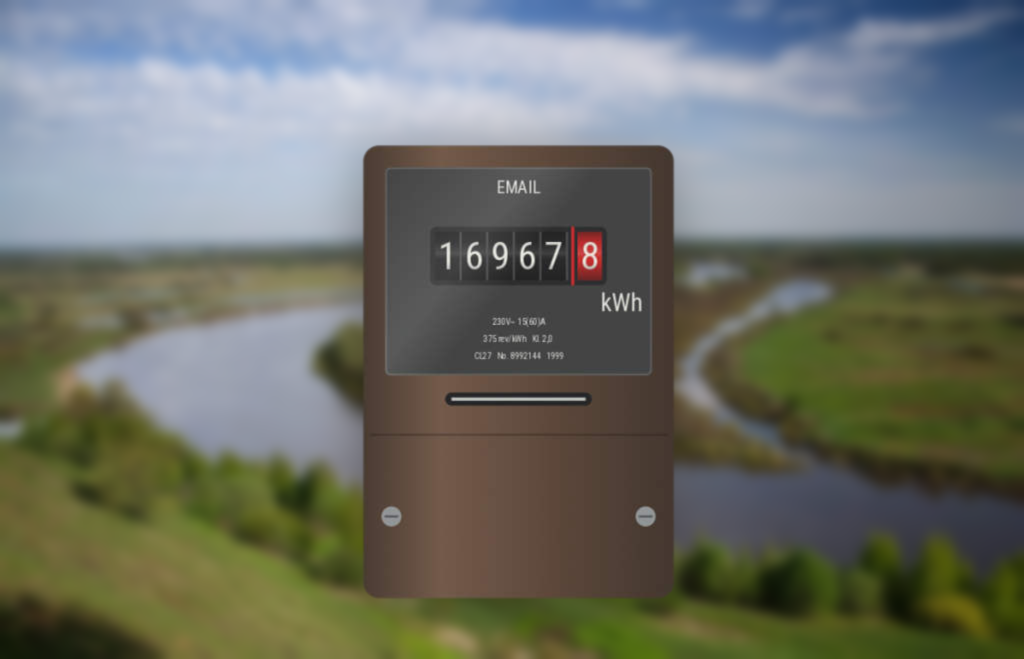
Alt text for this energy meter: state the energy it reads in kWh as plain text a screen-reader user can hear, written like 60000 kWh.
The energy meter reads 16967.8 kWh
